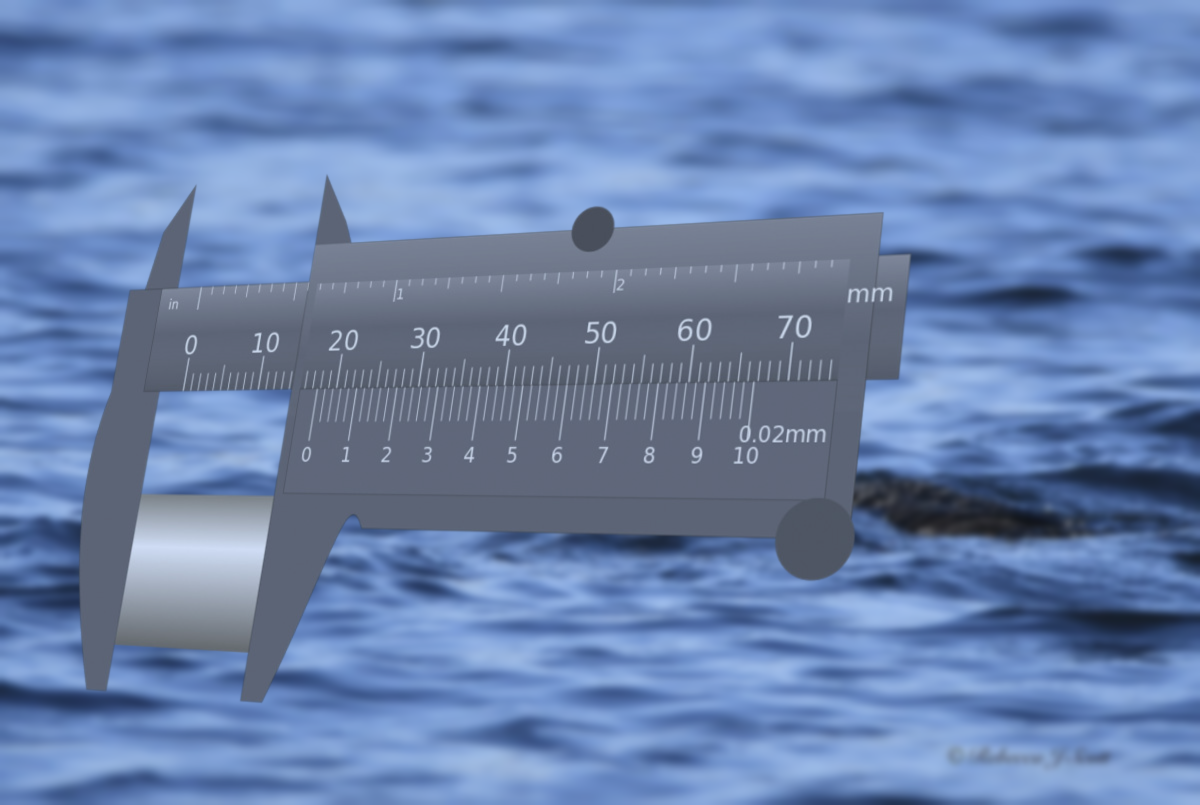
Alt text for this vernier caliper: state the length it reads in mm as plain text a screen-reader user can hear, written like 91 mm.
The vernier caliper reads 17.6 mm
